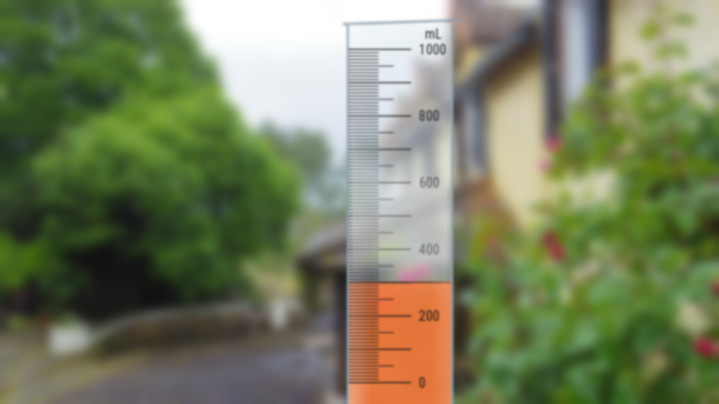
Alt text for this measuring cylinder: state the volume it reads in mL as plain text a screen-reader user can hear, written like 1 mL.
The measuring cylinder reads 300 mL
